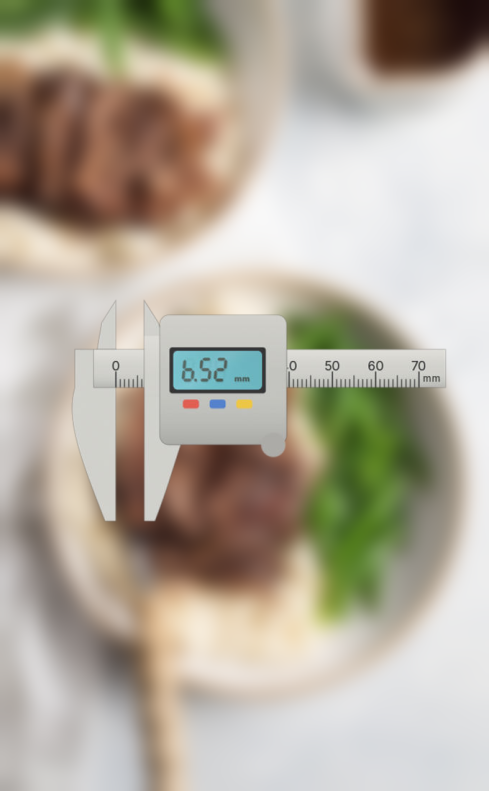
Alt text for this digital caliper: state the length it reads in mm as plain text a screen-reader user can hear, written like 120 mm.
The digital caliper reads 6.52 mm
